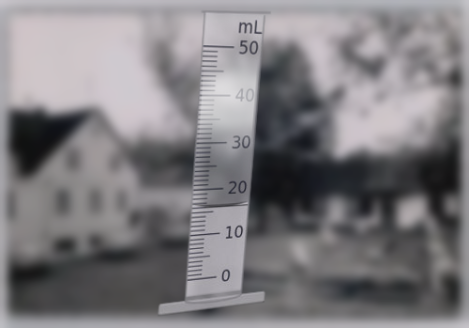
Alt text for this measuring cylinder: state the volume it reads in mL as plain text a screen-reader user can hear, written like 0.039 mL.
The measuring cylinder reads 16 mL
